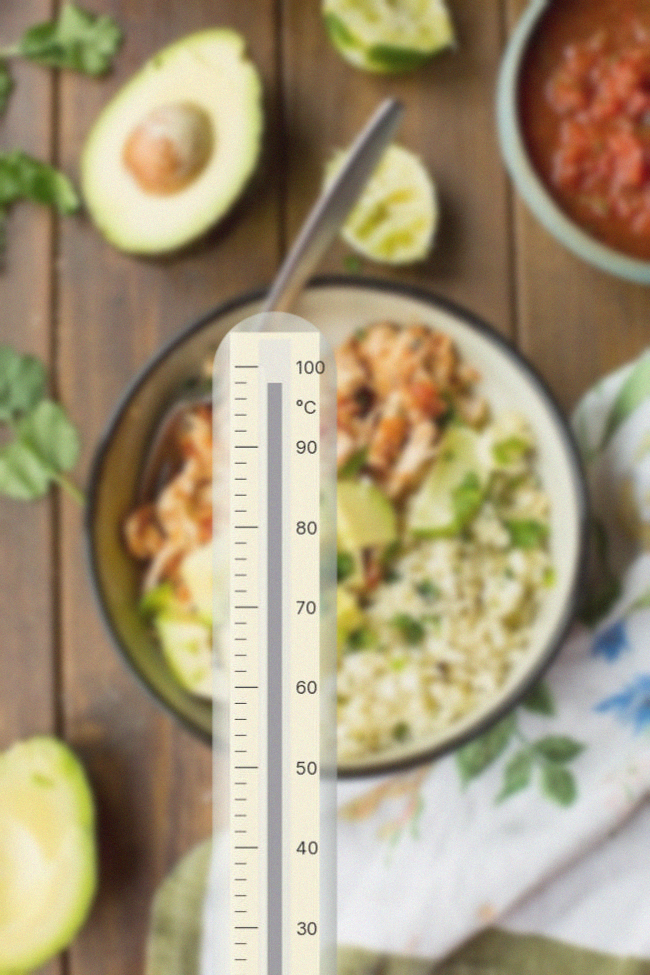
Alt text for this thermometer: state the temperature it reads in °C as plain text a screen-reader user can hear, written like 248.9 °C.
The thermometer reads 98 °C
